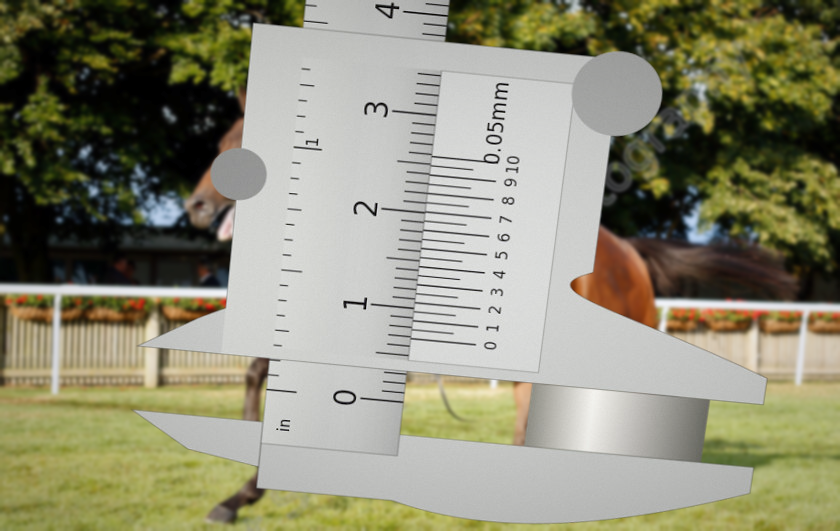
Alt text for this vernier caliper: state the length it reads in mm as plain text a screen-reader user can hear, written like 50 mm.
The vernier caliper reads 6.8 mm
